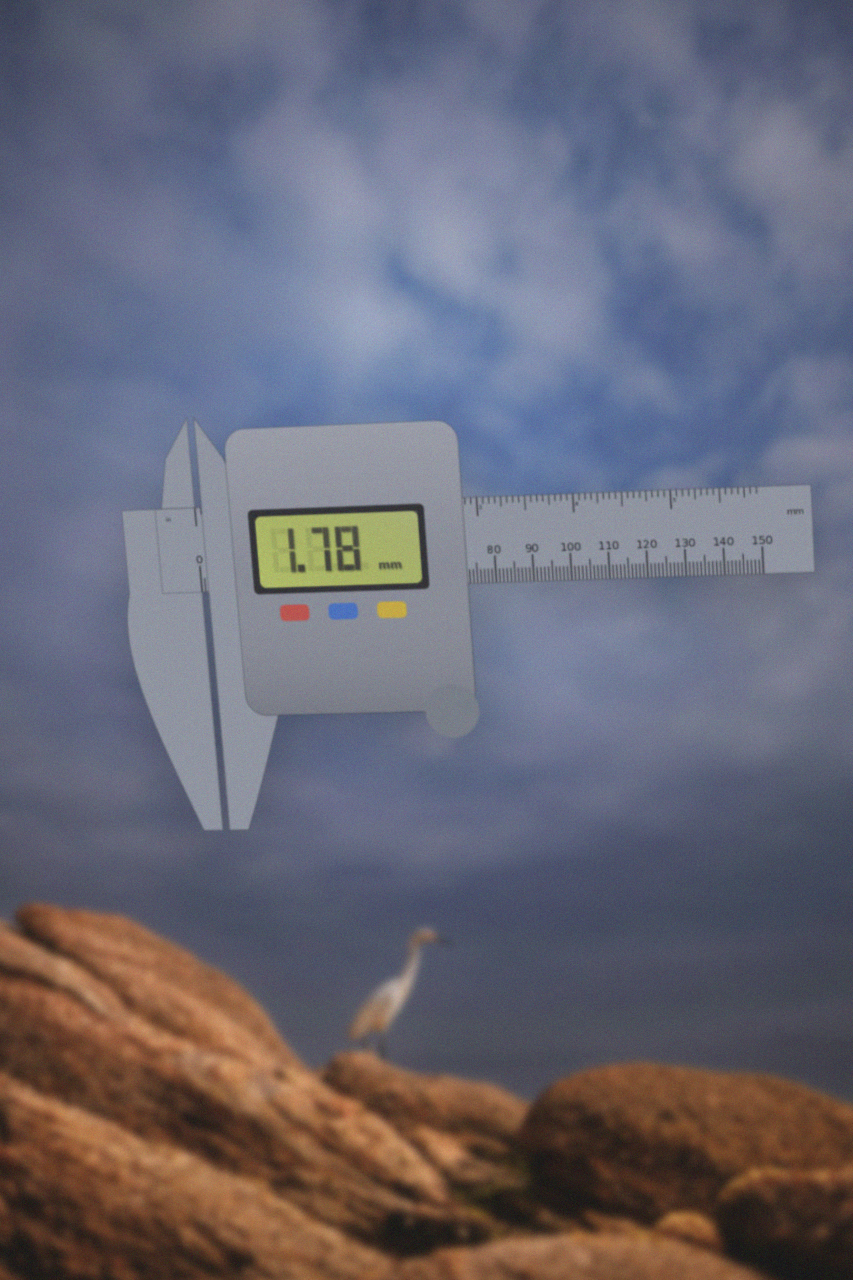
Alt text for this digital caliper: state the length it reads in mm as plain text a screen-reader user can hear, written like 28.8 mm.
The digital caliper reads 1.78 mm
